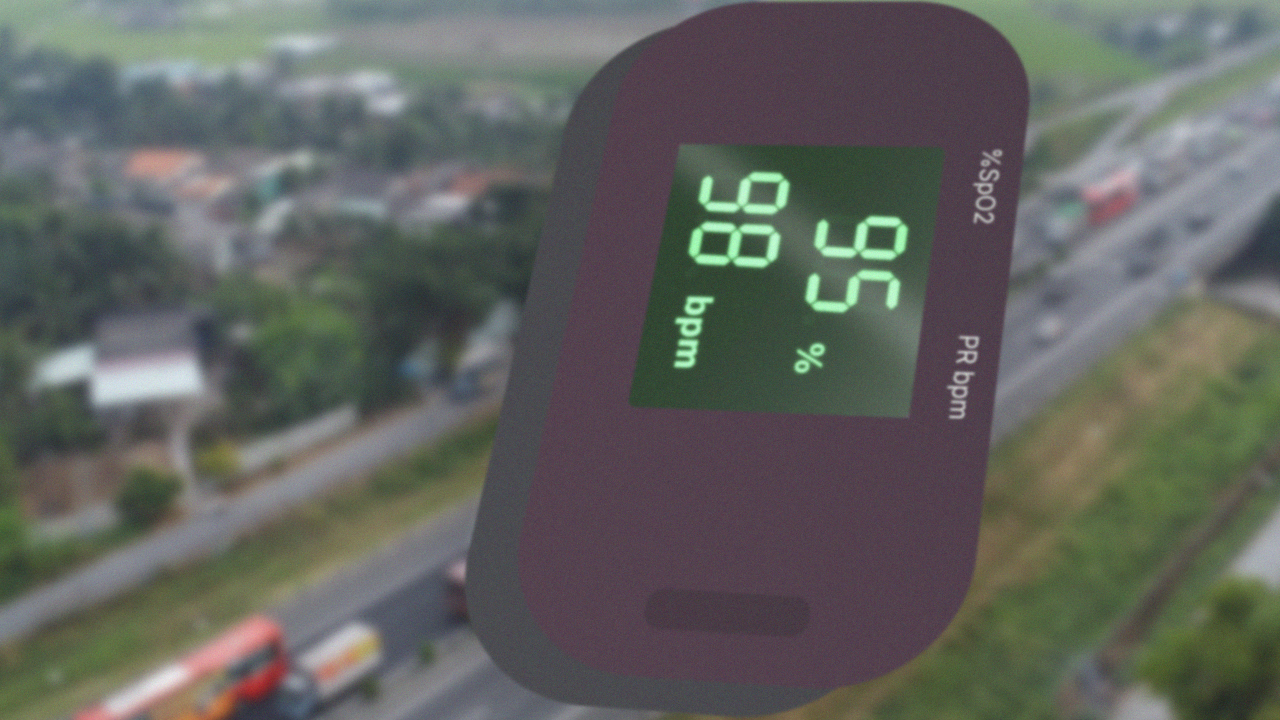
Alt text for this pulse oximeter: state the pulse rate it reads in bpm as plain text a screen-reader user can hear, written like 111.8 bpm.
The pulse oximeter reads 98 bpm
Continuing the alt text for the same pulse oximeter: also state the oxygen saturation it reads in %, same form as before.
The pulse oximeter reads 95 %
